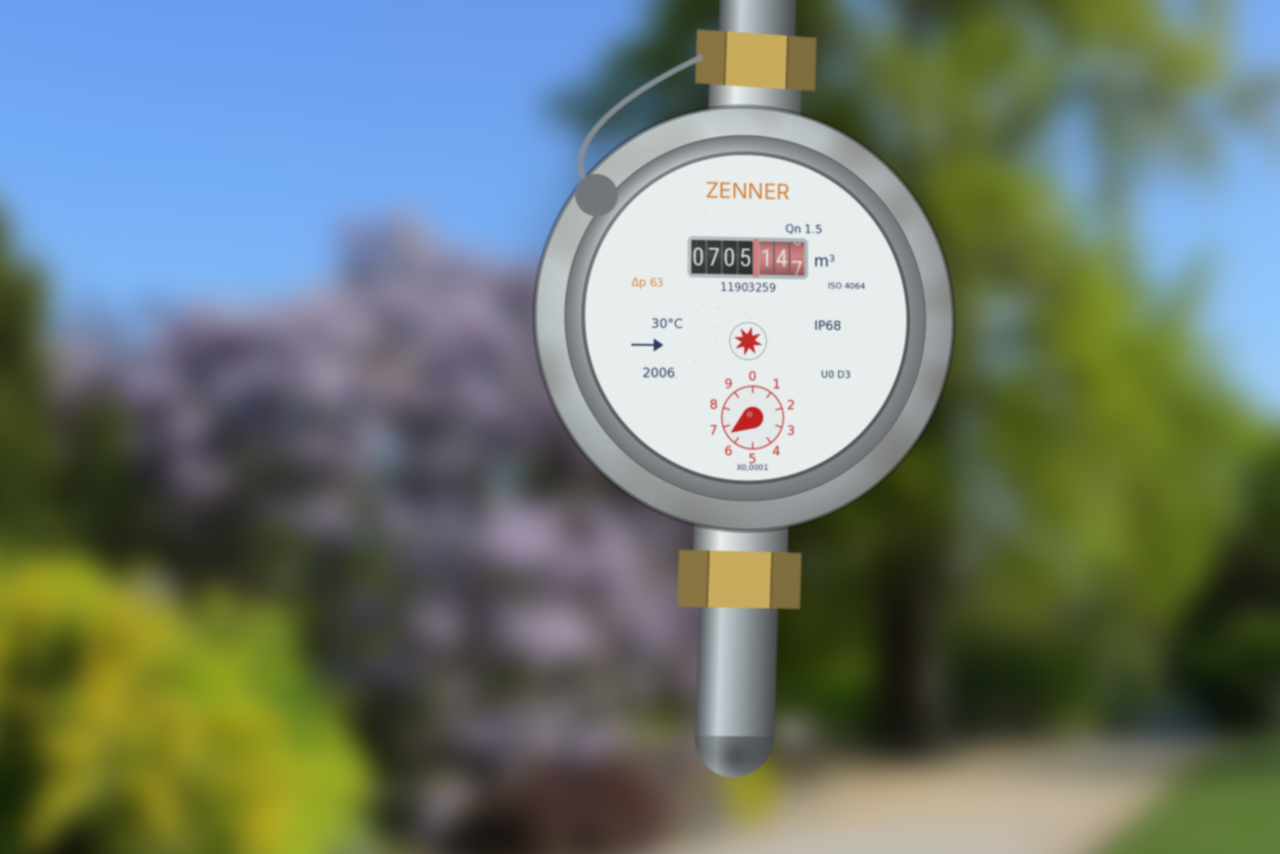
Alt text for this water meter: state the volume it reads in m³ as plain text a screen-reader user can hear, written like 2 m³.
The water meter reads 705.1466 m³
